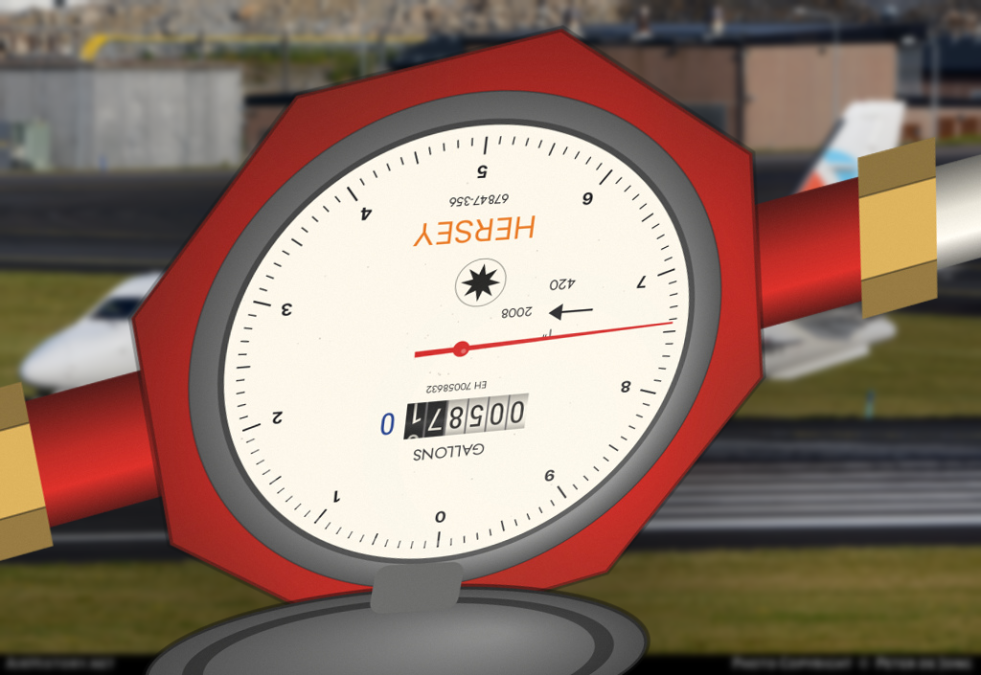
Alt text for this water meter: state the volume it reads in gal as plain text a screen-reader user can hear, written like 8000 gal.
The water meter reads 58707.4 gal
